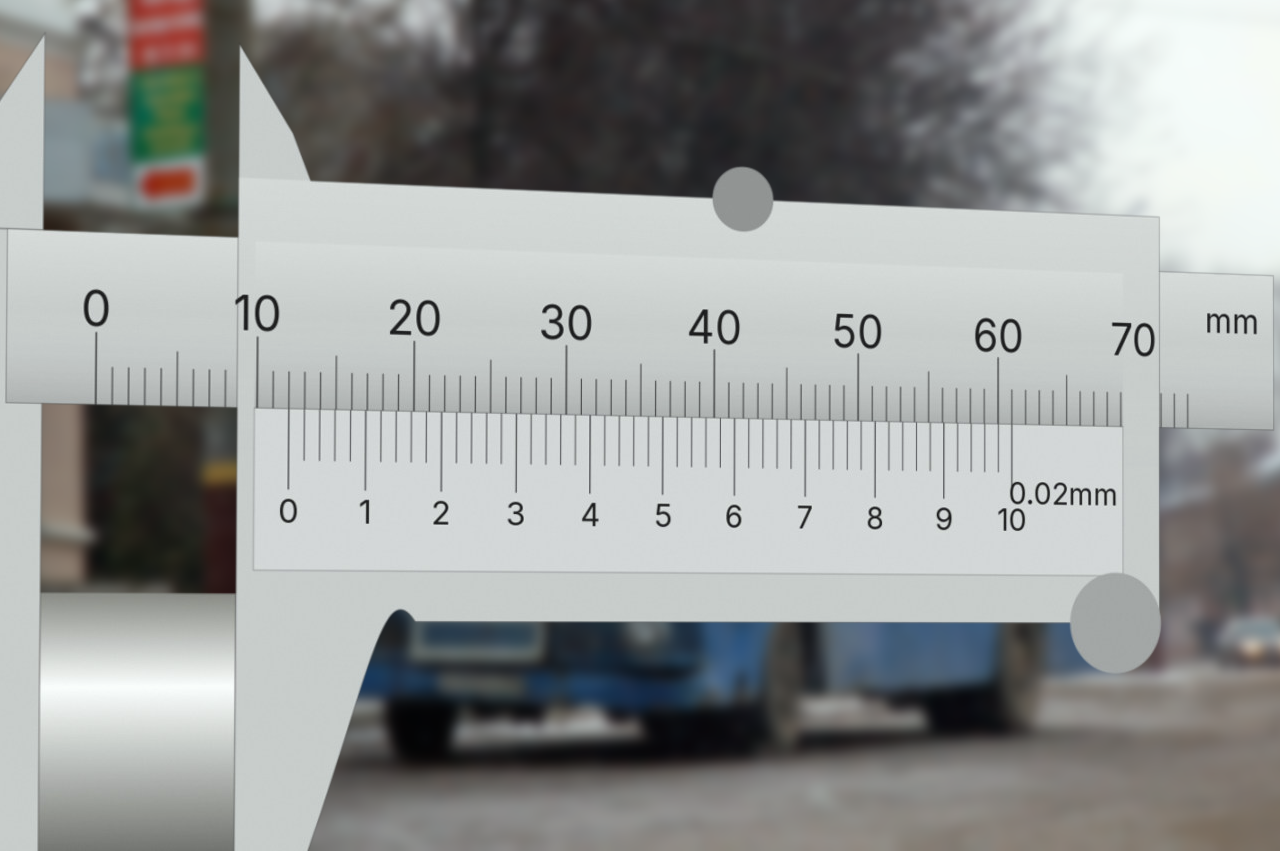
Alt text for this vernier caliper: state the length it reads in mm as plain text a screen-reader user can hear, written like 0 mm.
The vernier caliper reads 12.0 mm
